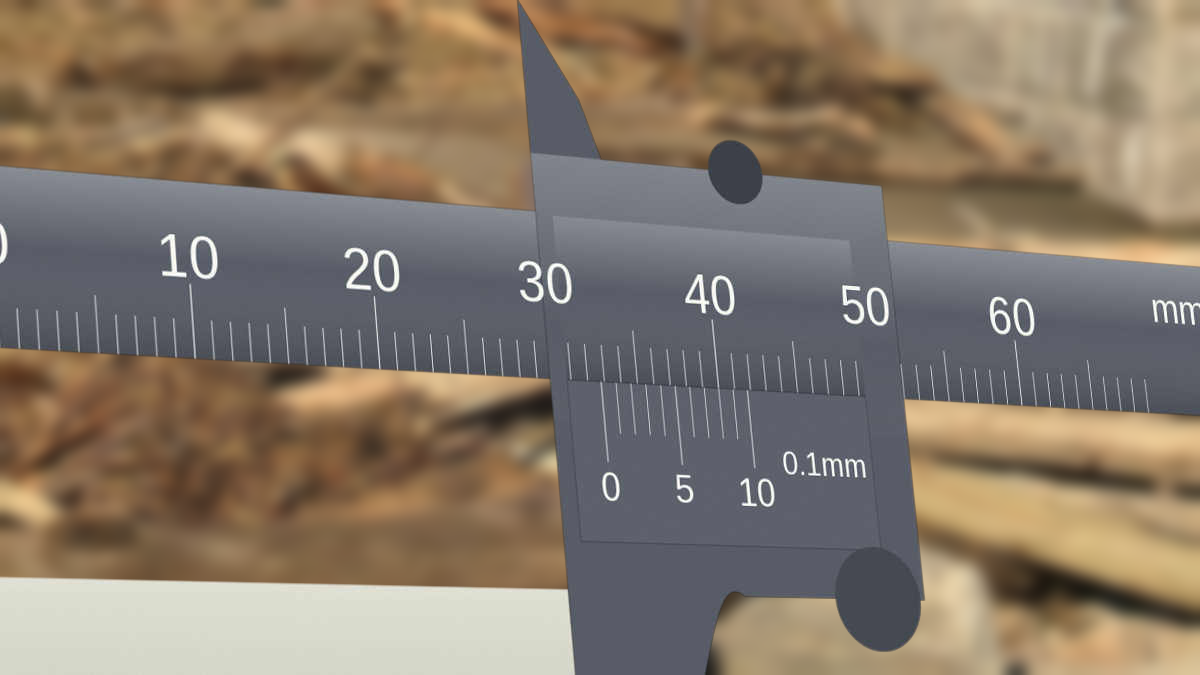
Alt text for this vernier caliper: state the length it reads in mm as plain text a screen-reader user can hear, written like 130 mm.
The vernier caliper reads 32.8 mm
